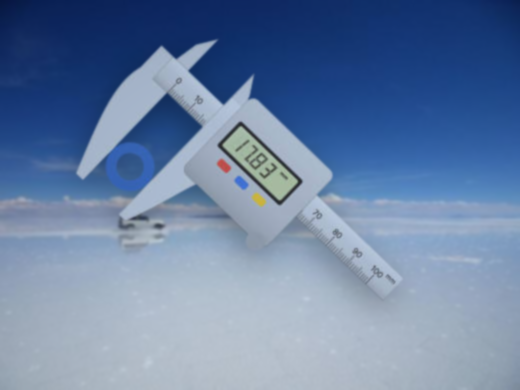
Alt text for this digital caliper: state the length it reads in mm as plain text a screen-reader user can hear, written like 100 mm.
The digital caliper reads 17.83 mm
